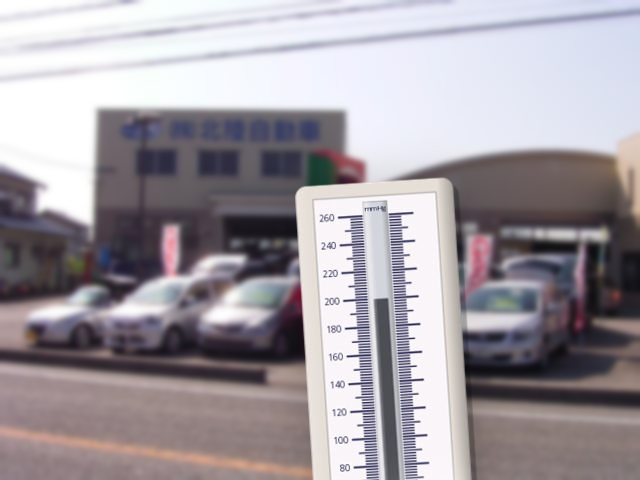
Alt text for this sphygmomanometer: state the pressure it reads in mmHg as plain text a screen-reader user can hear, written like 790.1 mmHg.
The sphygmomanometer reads 200 mmHg
